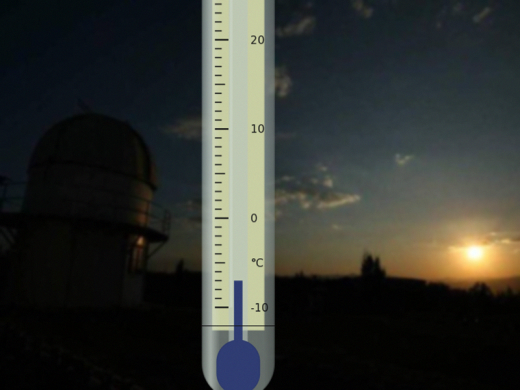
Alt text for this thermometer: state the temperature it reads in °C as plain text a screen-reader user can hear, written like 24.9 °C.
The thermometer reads -7 °C
